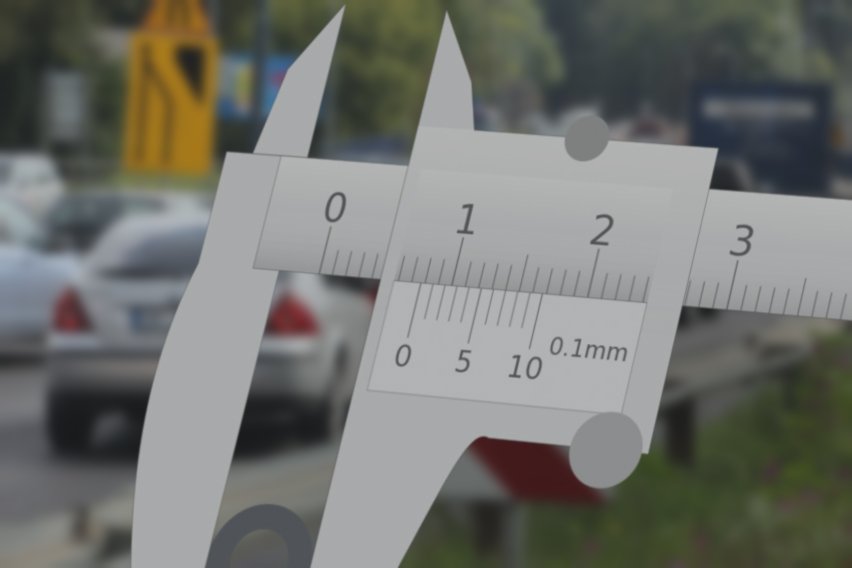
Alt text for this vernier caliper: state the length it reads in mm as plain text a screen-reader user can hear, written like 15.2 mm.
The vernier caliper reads 7.7 mm
